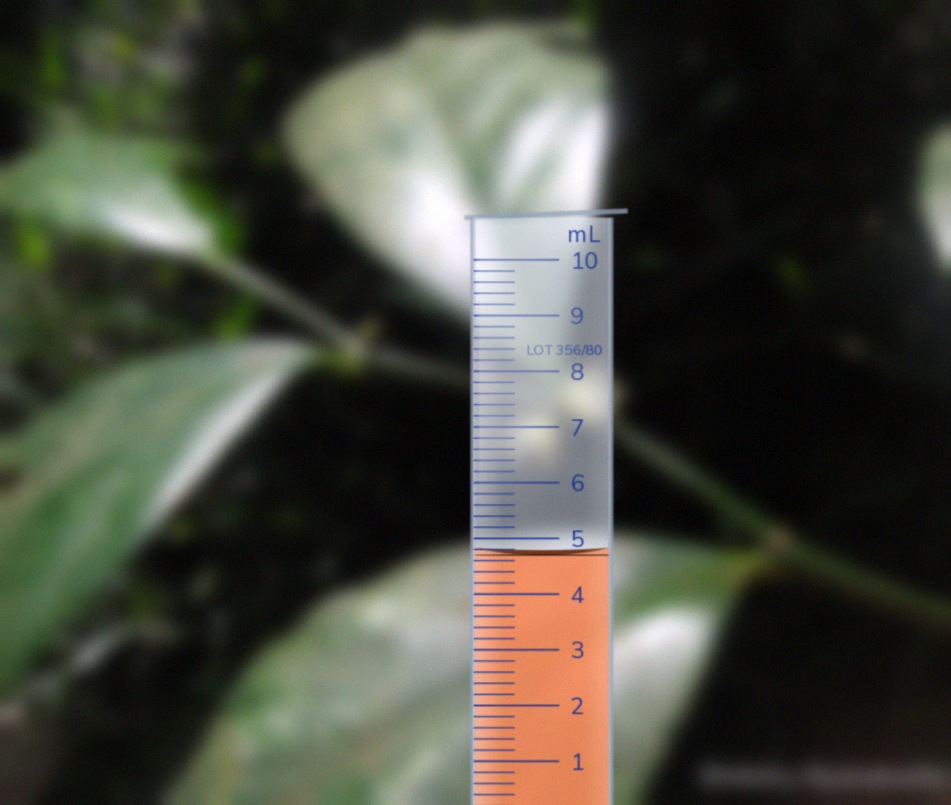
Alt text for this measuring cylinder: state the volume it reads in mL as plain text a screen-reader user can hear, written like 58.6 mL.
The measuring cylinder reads 4.7 mL
